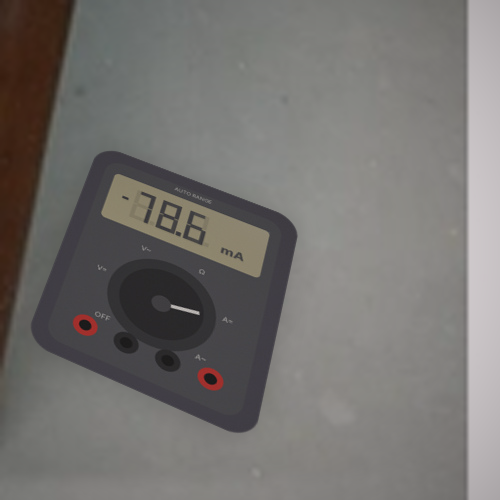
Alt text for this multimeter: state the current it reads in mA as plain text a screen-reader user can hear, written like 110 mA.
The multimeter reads -78.6 mA
